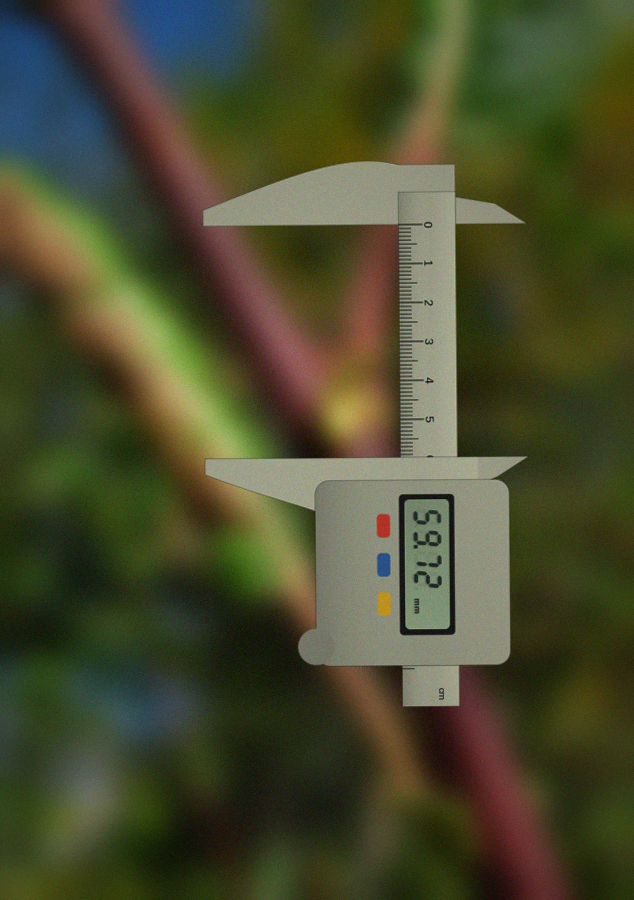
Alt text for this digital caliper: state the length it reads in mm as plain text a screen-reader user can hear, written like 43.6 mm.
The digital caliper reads 59.72 mm
